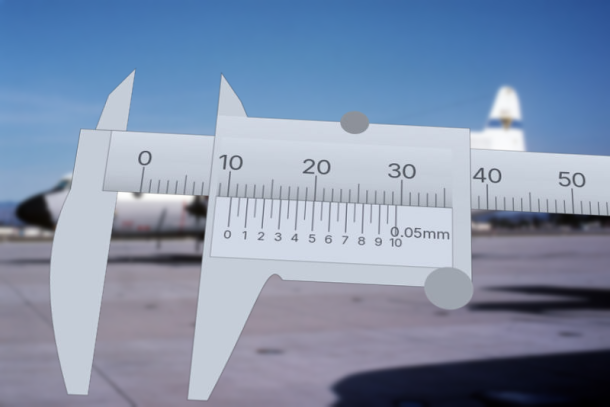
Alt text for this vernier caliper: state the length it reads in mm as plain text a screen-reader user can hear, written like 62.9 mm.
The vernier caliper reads 10.4 mm
